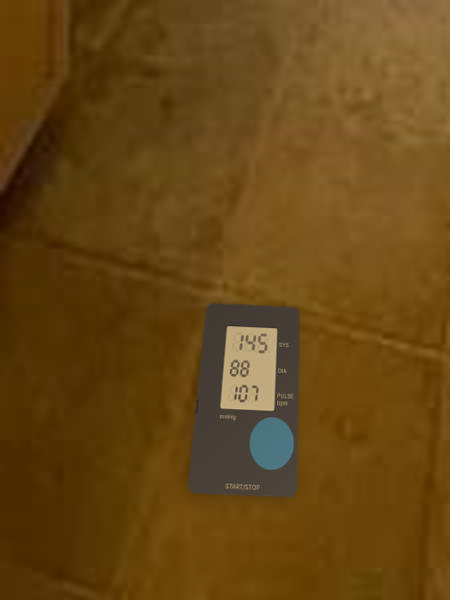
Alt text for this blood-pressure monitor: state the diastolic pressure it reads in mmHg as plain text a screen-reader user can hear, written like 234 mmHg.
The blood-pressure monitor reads 88 mmHg
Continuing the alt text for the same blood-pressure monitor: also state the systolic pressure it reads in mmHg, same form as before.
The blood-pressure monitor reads 145 mmHg
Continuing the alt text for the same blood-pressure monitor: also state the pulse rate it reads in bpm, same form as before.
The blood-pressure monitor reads 107 bpm
